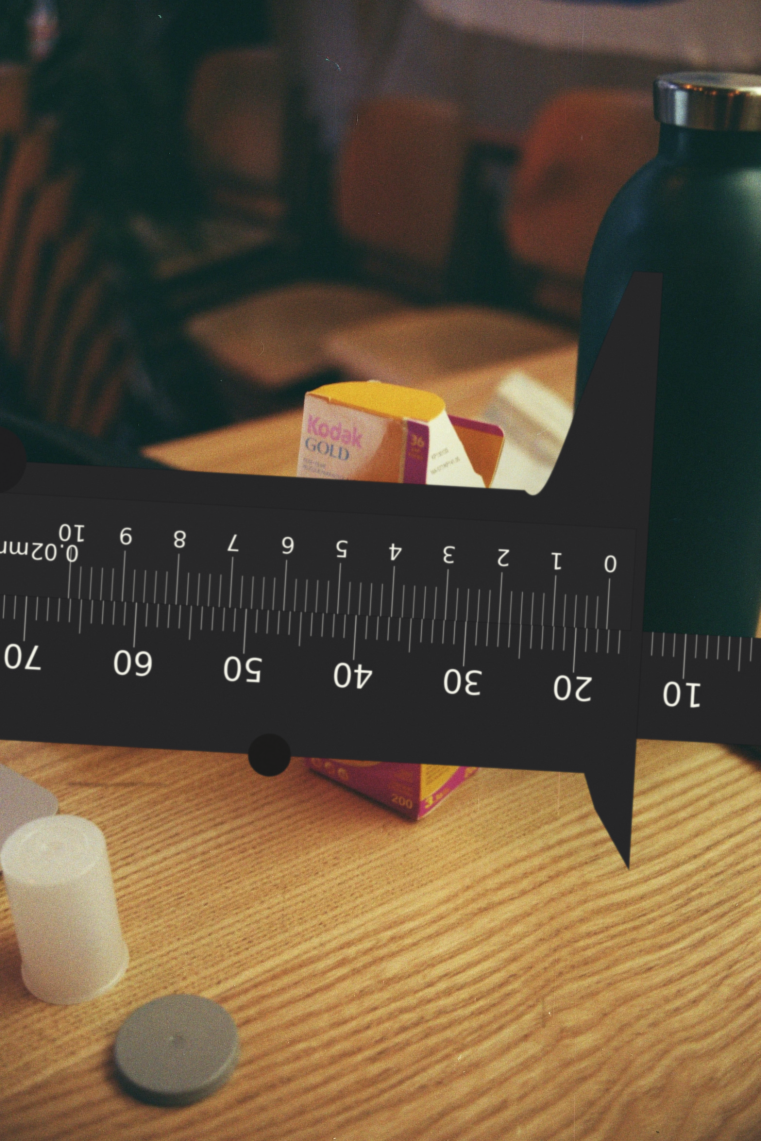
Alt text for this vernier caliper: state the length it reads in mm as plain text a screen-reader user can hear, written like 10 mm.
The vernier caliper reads 17.2 mm
